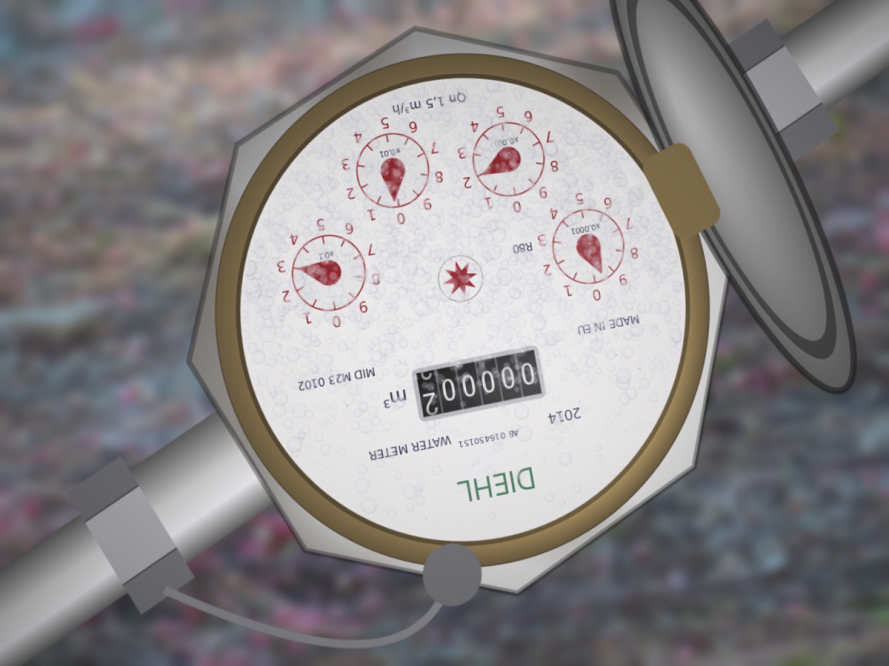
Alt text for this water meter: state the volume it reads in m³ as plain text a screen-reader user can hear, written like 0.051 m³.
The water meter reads 2.3019 m³
